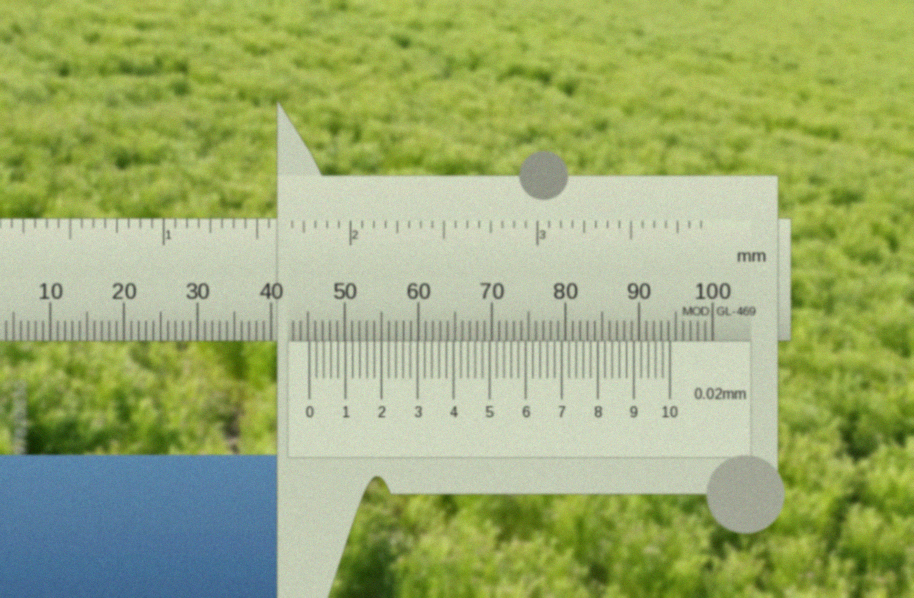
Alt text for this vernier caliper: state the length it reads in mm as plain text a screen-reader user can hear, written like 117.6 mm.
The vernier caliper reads 45.2 mm
